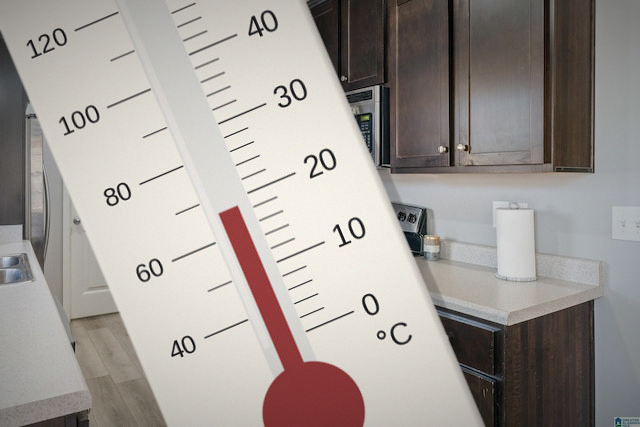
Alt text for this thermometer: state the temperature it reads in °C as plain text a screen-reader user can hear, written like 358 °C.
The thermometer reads 19 °C
